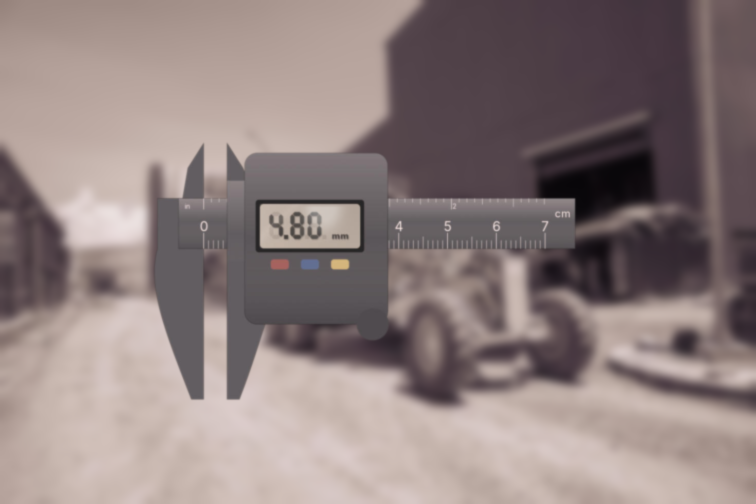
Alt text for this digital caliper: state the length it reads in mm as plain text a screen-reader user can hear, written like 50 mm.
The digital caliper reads 4.80 mm
